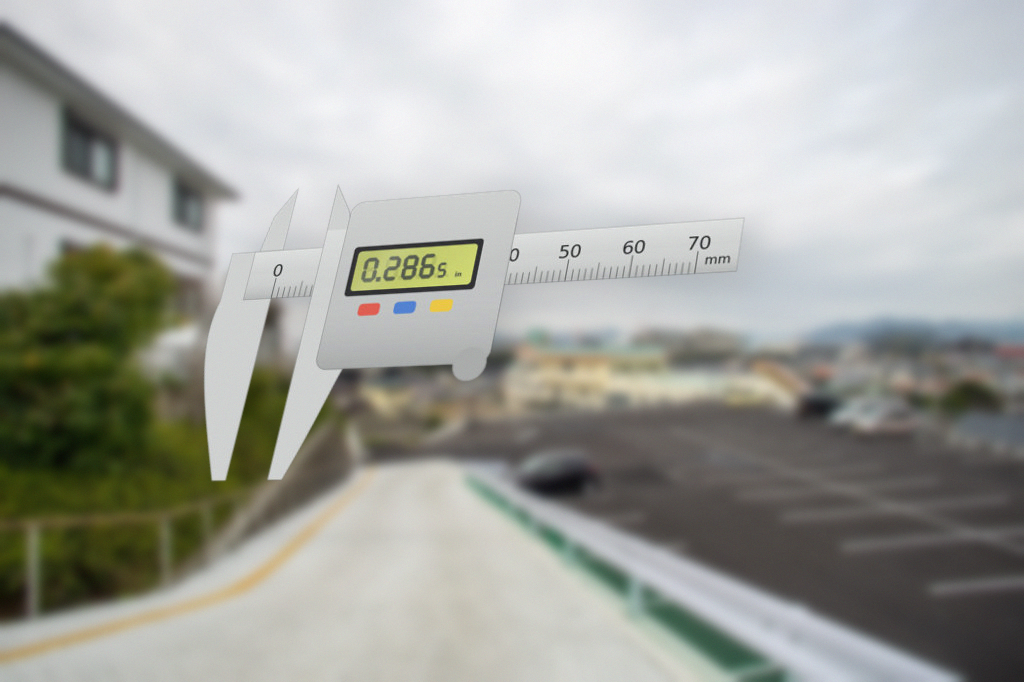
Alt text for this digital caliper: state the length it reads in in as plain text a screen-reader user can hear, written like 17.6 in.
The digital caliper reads 0.2865 in
